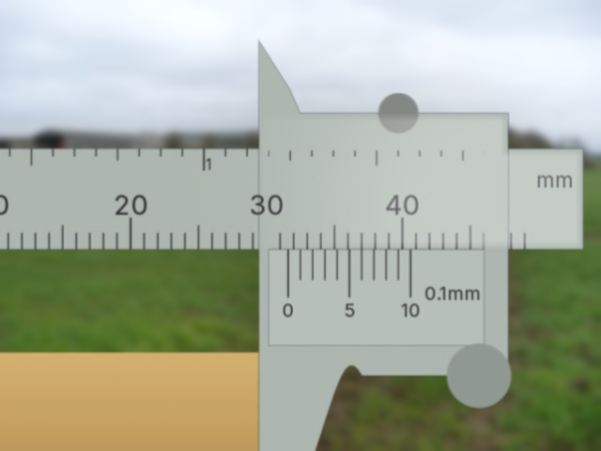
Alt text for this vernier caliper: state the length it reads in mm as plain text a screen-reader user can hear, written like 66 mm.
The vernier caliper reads 31.6 mm
